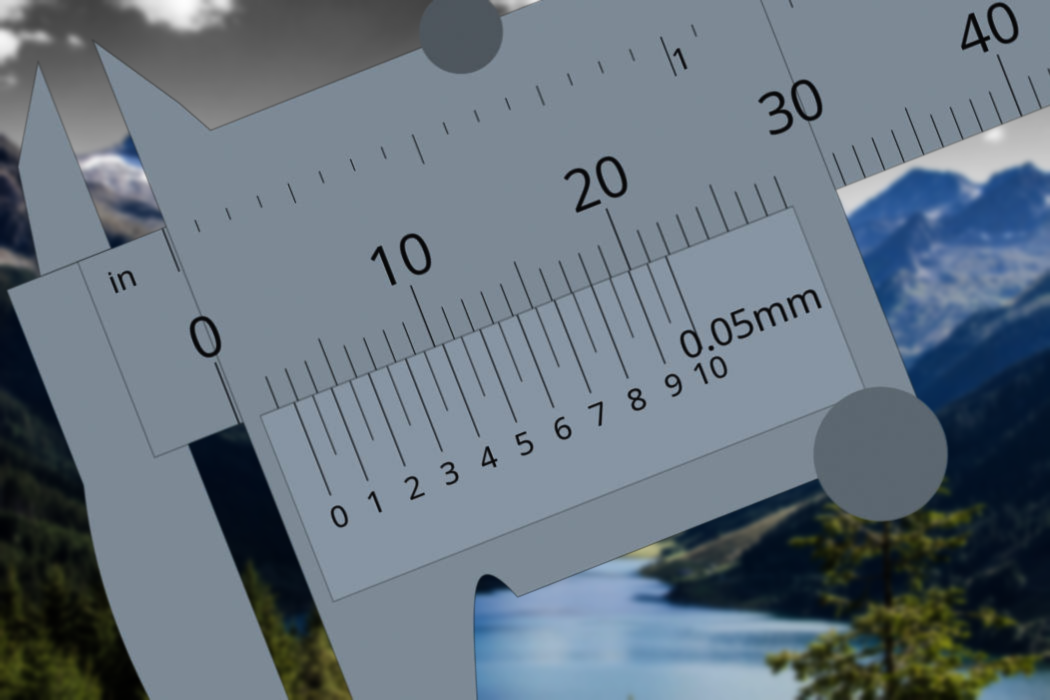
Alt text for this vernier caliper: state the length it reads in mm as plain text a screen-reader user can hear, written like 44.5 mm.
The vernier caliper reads 2.8 mm
